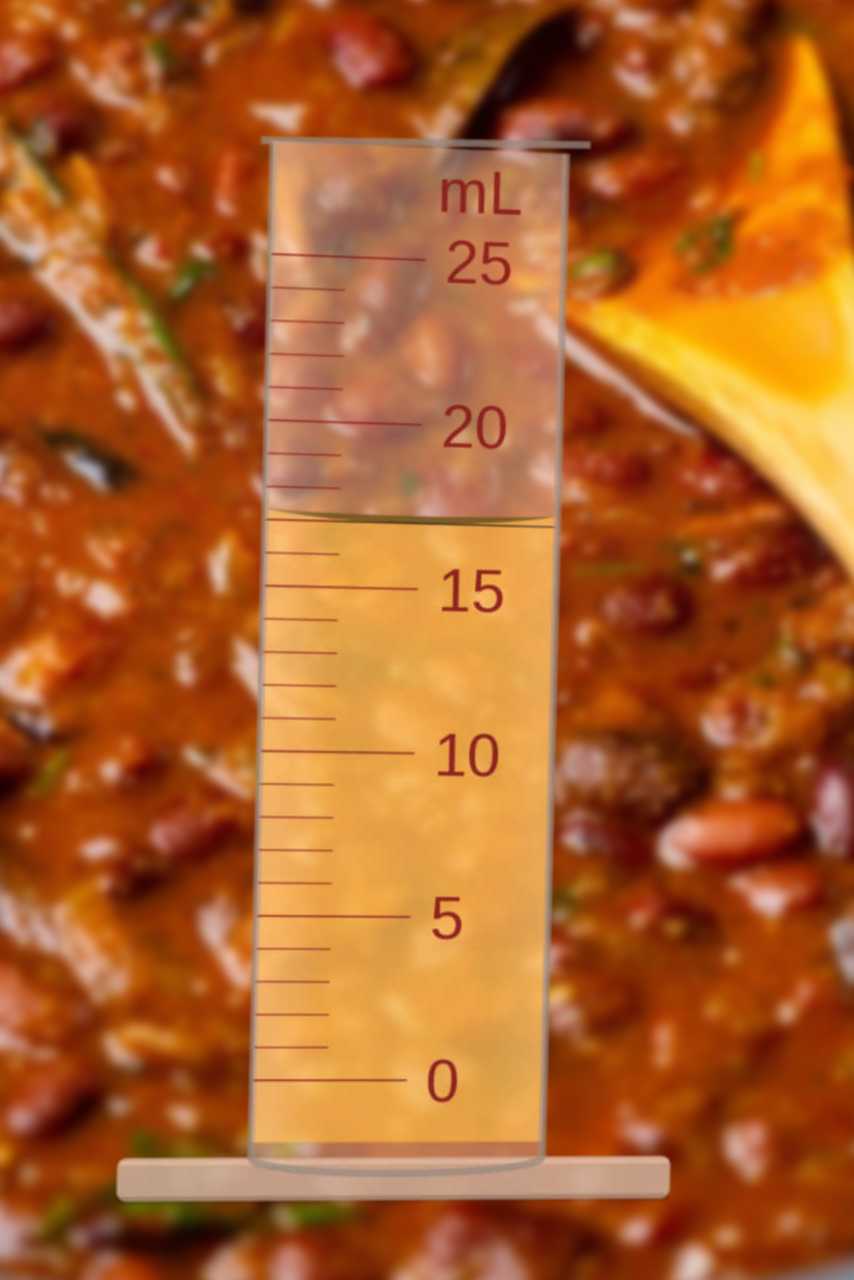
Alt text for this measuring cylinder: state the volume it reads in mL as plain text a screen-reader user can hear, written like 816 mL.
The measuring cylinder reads 17 mL
